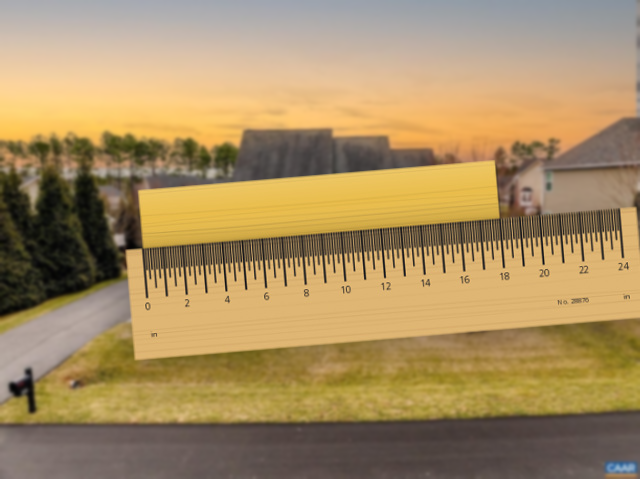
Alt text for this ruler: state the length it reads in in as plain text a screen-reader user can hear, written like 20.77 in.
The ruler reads 18 in
